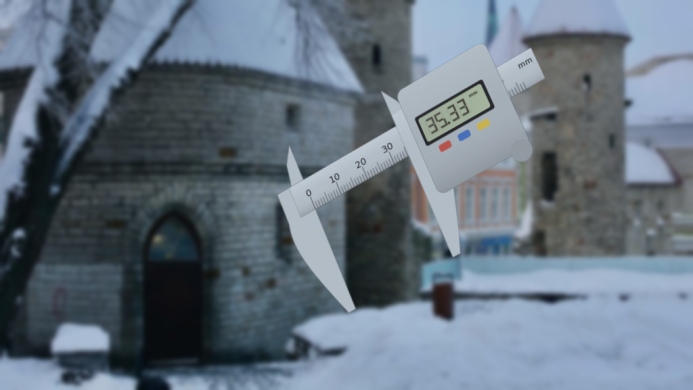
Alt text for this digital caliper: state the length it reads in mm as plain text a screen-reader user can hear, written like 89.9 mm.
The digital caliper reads 35.33 mm
